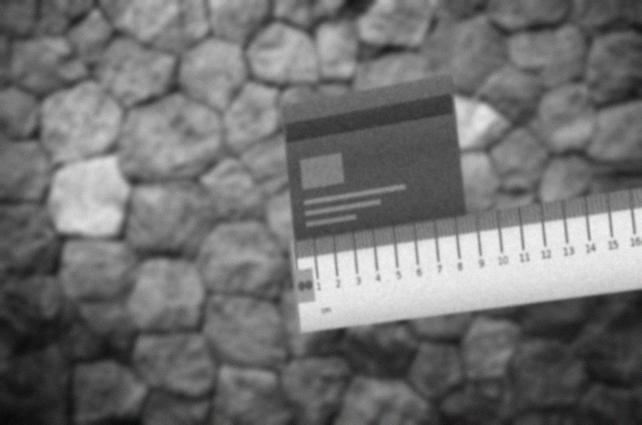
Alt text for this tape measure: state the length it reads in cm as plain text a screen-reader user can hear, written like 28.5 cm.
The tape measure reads 8.5 cm
